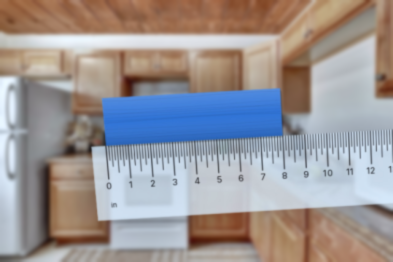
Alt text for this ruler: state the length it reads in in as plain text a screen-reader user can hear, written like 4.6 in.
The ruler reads 8 in
